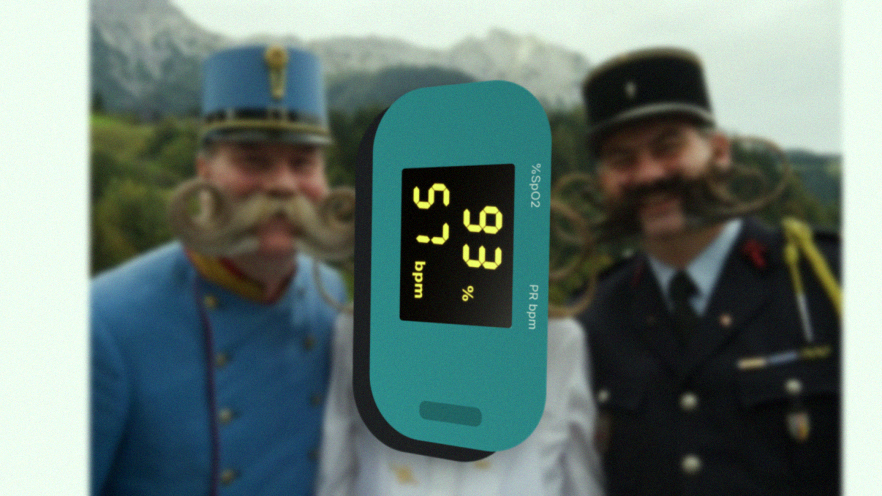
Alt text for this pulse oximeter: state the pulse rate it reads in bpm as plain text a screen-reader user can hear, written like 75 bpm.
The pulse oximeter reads 57 bpm
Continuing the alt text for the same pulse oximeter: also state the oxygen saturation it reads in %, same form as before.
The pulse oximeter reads 93 %
